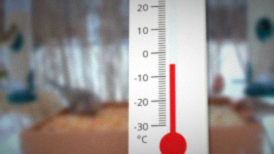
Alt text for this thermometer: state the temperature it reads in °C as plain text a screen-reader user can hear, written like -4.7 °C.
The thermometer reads -5 °C
